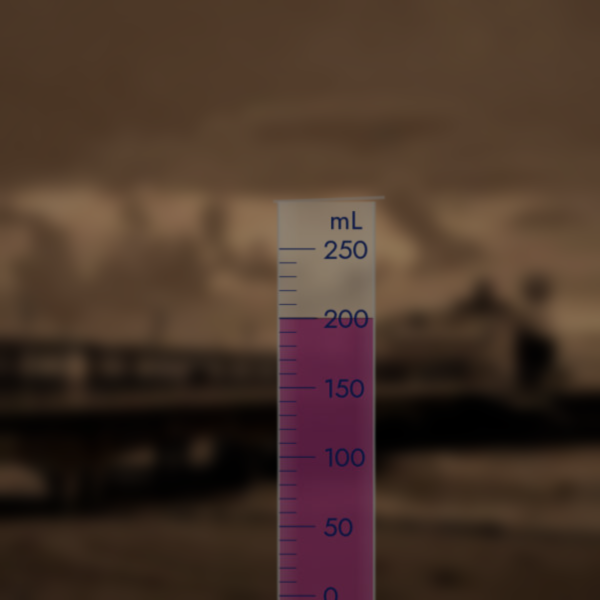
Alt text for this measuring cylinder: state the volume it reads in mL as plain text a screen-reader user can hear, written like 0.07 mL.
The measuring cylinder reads 200 mL
